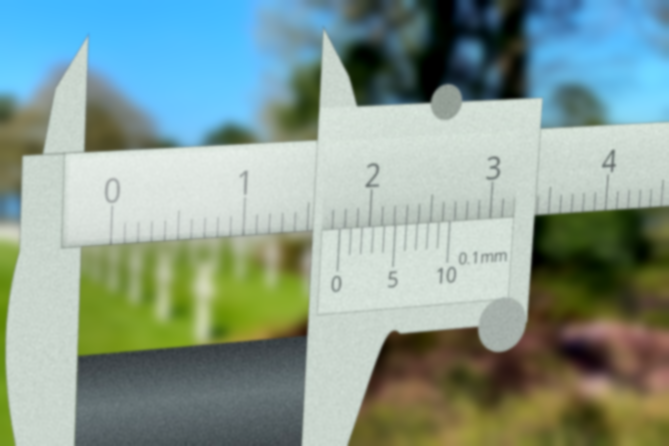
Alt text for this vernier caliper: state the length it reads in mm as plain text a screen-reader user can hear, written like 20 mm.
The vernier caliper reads 17.6 mm
